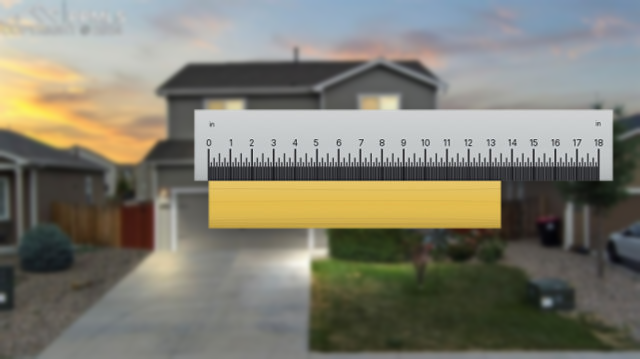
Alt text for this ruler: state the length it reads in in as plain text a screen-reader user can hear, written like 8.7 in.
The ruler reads 13.5 in
